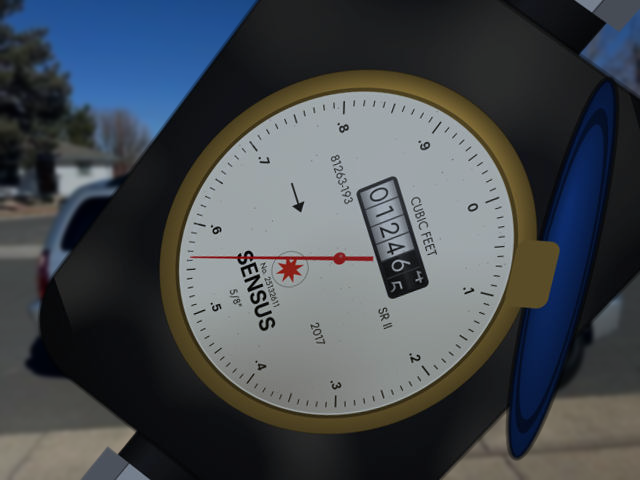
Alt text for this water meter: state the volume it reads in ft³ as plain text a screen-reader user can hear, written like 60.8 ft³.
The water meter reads 12464.56 ft³
